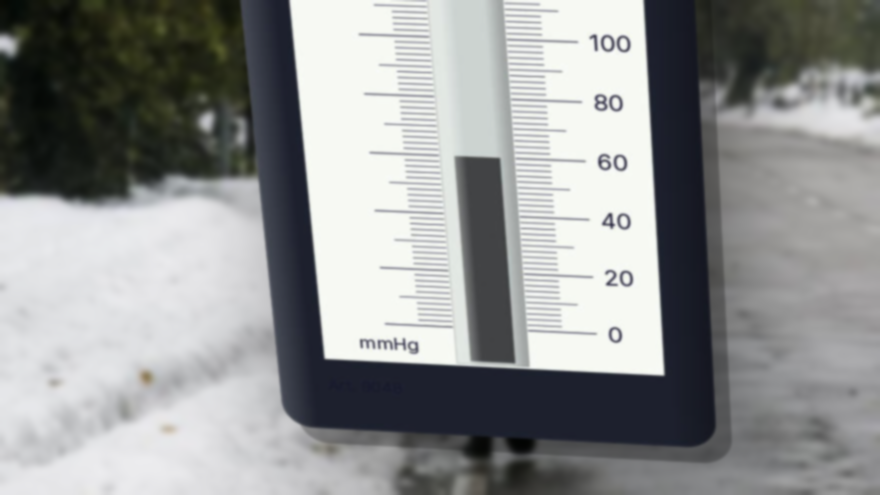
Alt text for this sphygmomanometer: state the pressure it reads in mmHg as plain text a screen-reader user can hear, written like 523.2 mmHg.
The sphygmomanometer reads 60 mmHg
